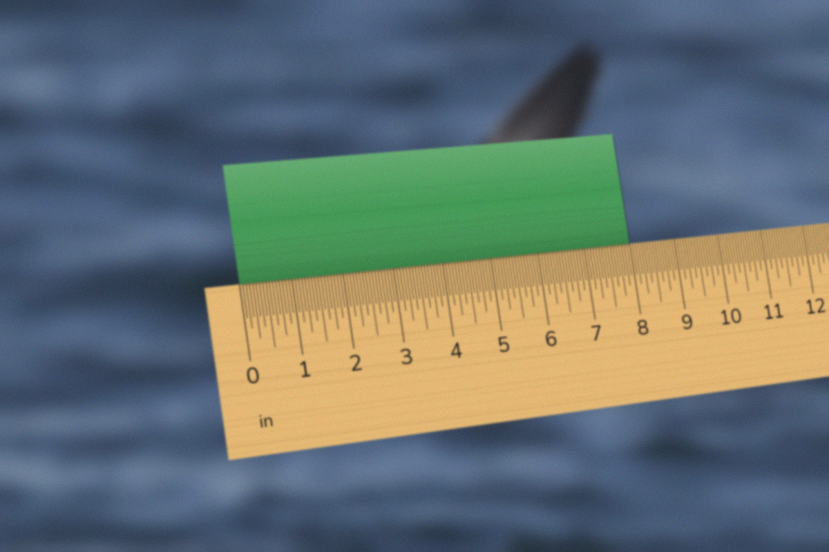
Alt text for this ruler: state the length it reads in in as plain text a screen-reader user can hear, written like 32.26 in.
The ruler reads 8 in
